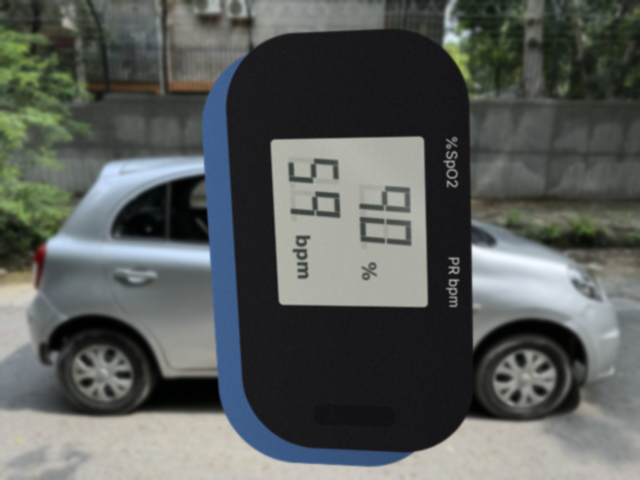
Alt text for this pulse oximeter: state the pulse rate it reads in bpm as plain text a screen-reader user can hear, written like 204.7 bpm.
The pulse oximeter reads 59 bpm
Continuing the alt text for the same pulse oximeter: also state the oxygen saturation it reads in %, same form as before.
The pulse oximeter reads 90 %
